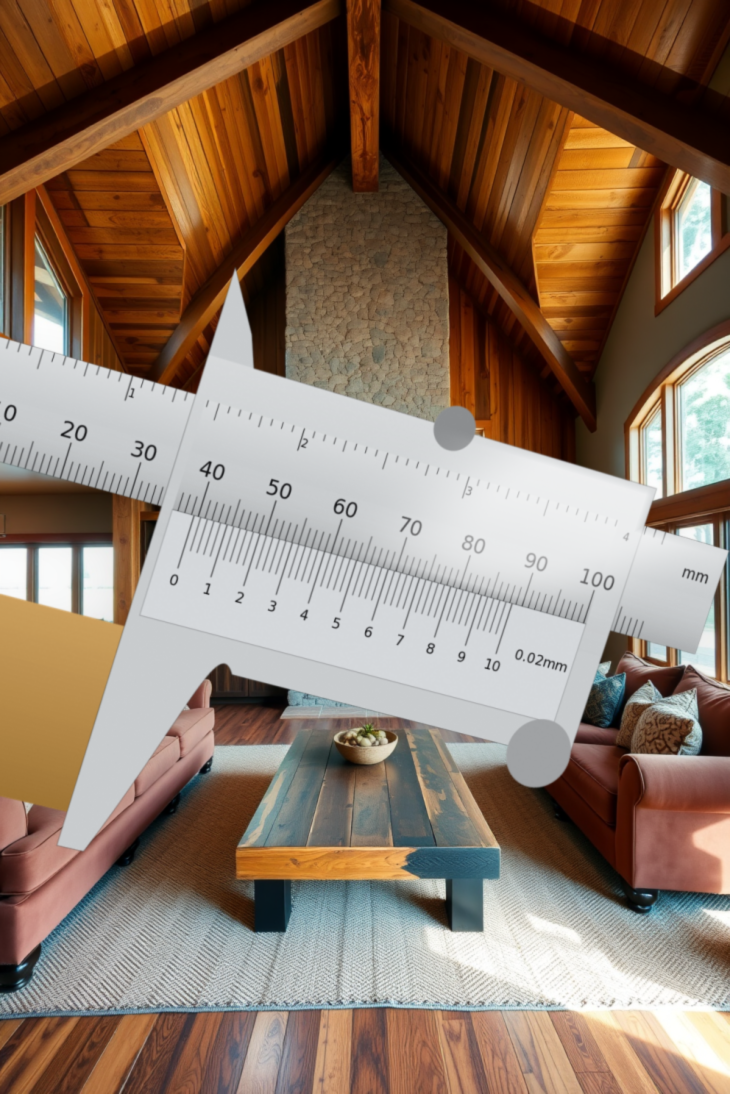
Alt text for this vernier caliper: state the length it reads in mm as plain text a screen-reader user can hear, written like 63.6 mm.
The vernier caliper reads 39.4 mm
